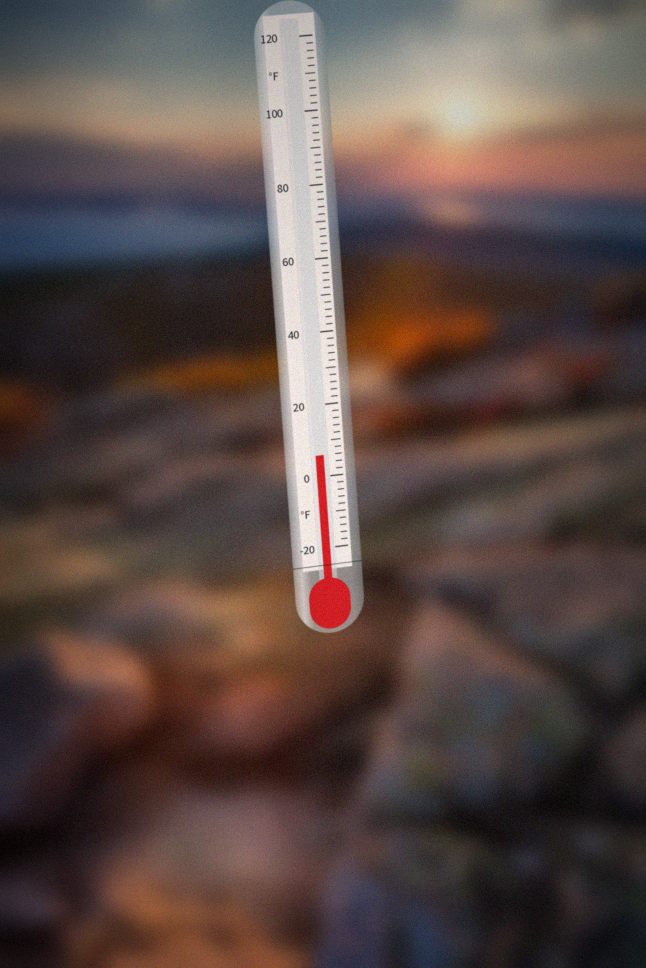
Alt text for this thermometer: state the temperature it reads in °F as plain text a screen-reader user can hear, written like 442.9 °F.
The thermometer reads 6 °F
